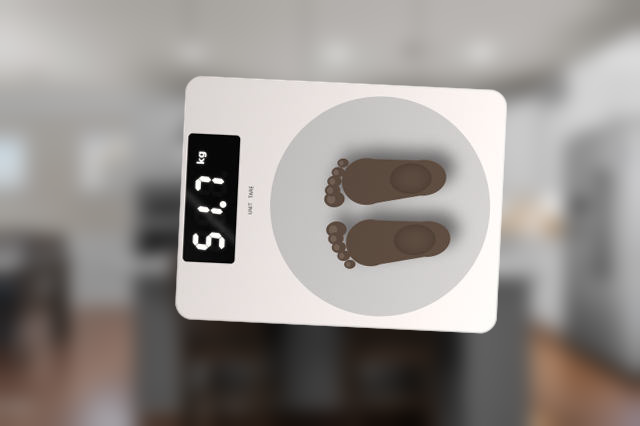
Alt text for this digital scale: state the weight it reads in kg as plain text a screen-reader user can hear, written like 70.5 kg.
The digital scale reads 51.7 kg
